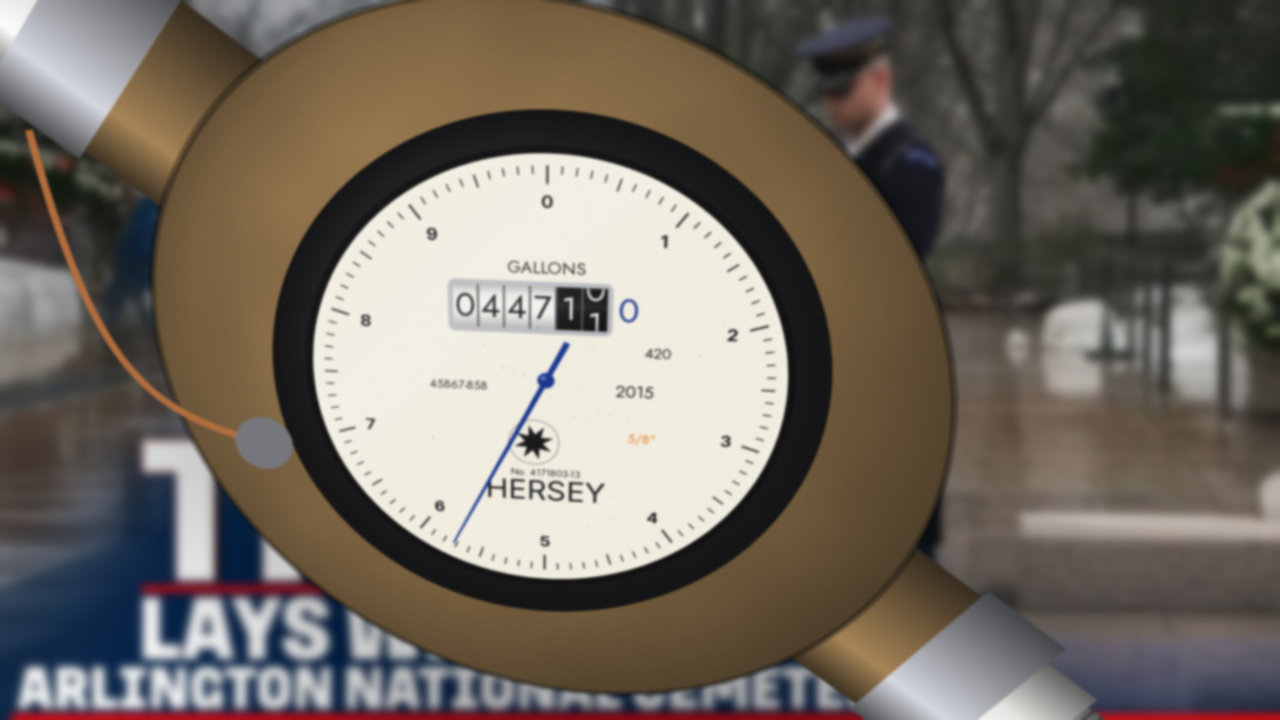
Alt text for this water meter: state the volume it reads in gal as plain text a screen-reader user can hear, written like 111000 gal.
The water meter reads 447105.7 gal
